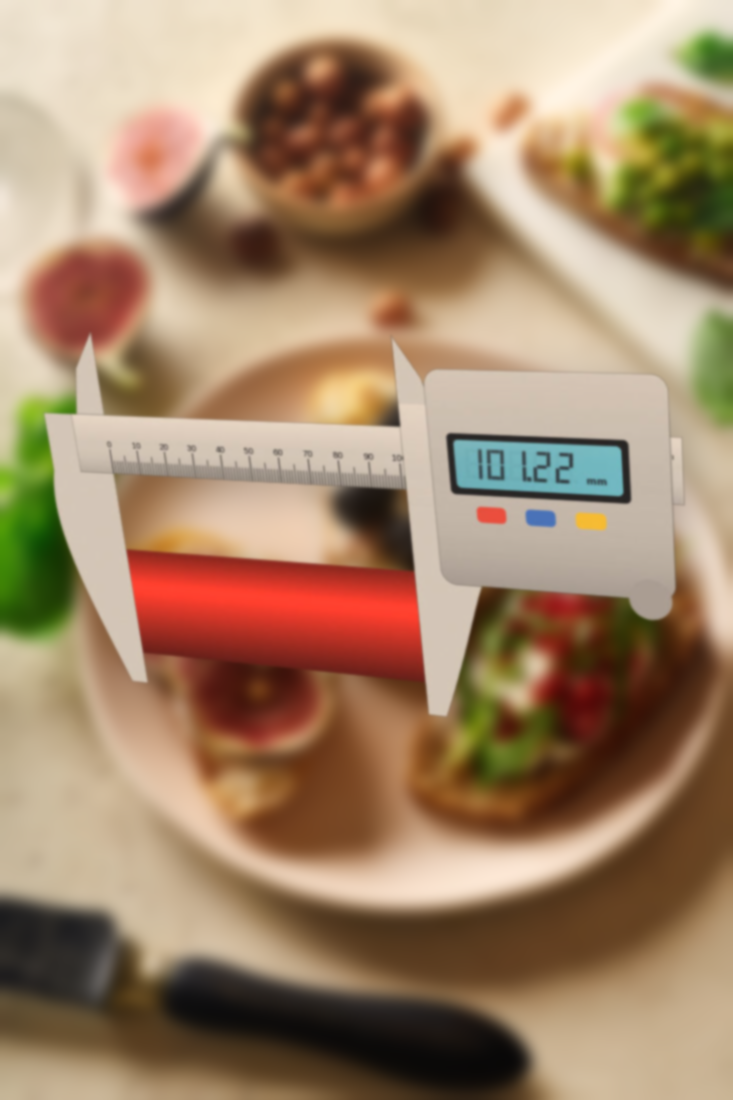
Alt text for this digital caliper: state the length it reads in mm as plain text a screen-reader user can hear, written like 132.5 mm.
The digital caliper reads 101.22 mm
